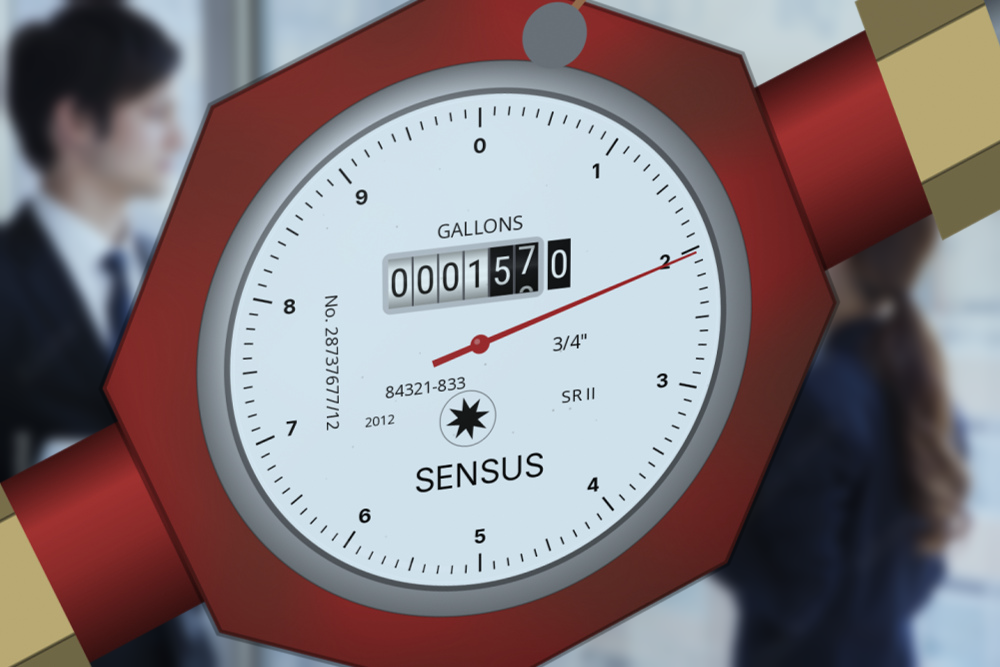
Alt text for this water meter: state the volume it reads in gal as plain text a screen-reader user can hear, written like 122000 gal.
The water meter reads 1572.0 gal
